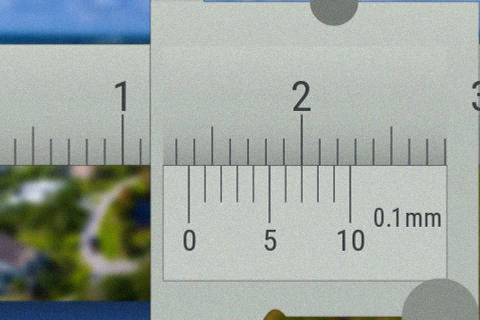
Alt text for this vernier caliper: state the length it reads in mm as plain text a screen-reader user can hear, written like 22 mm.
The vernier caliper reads 13.7 mm
